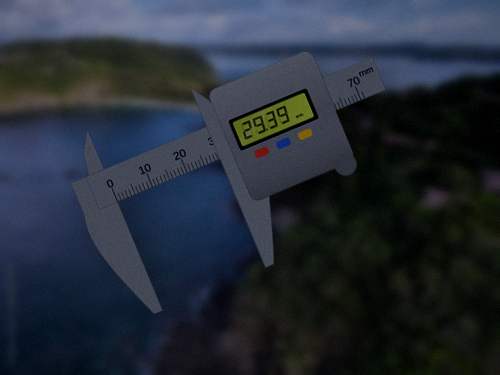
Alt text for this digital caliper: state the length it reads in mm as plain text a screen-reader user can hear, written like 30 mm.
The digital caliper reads 29.39 mm
